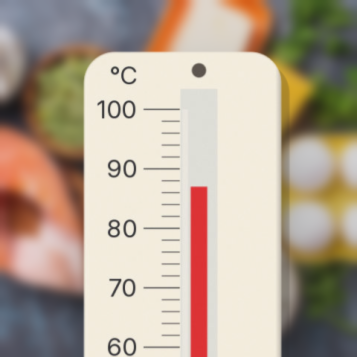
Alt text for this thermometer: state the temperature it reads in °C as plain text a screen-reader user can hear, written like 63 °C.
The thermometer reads 87 °C
